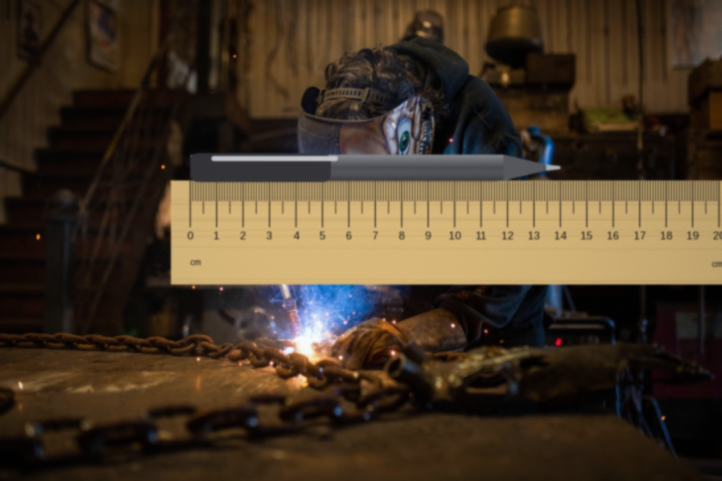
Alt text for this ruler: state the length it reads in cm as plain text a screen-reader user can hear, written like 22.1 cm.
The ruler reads 14 cm
